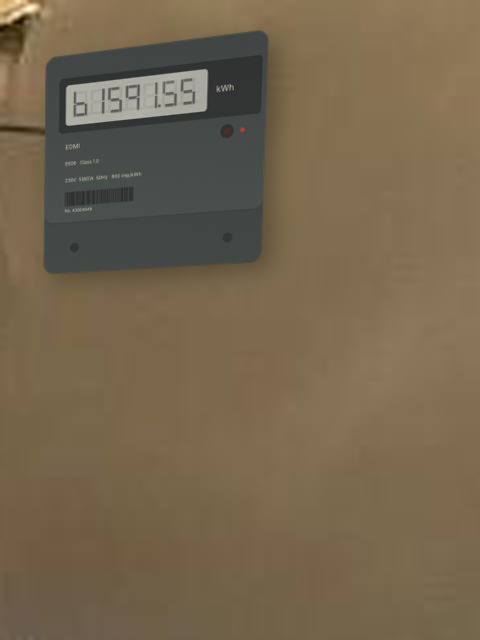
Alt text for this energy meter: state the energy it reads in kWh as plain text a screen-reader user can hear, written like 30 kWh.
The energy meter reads 61591.55 kWh
